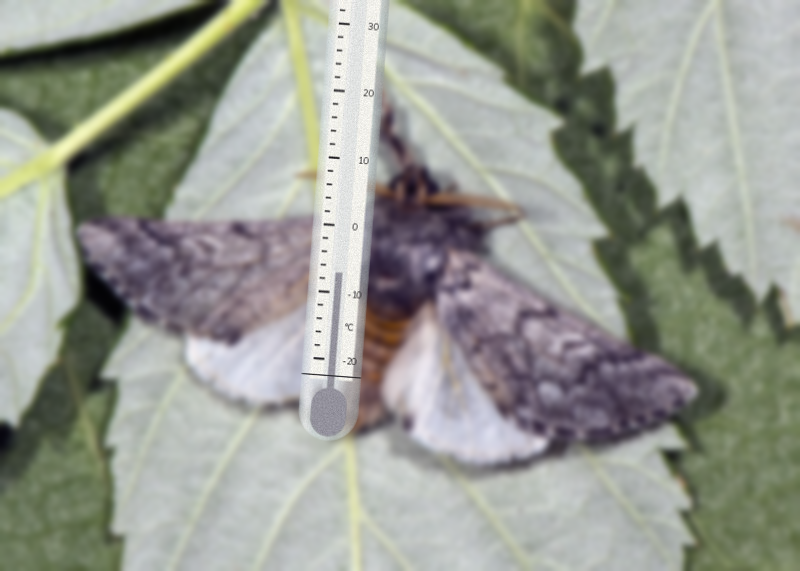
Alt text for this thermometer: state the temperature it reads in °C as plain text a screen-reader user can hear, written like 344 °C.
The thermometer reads -7 °C
